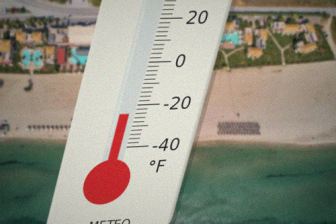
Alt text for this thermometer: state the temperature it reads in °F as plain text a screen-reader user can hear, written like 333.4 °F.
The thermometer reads -24 °F
